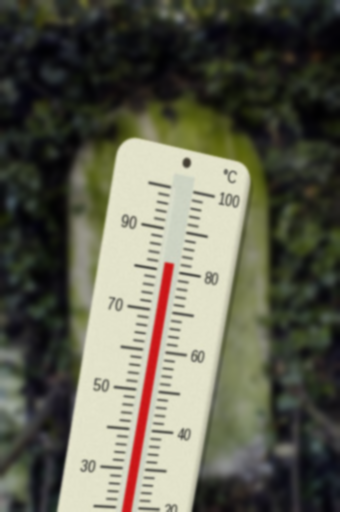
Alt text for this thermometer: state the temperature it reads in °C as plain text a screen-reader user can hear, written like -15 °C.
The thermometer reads 82 °C
